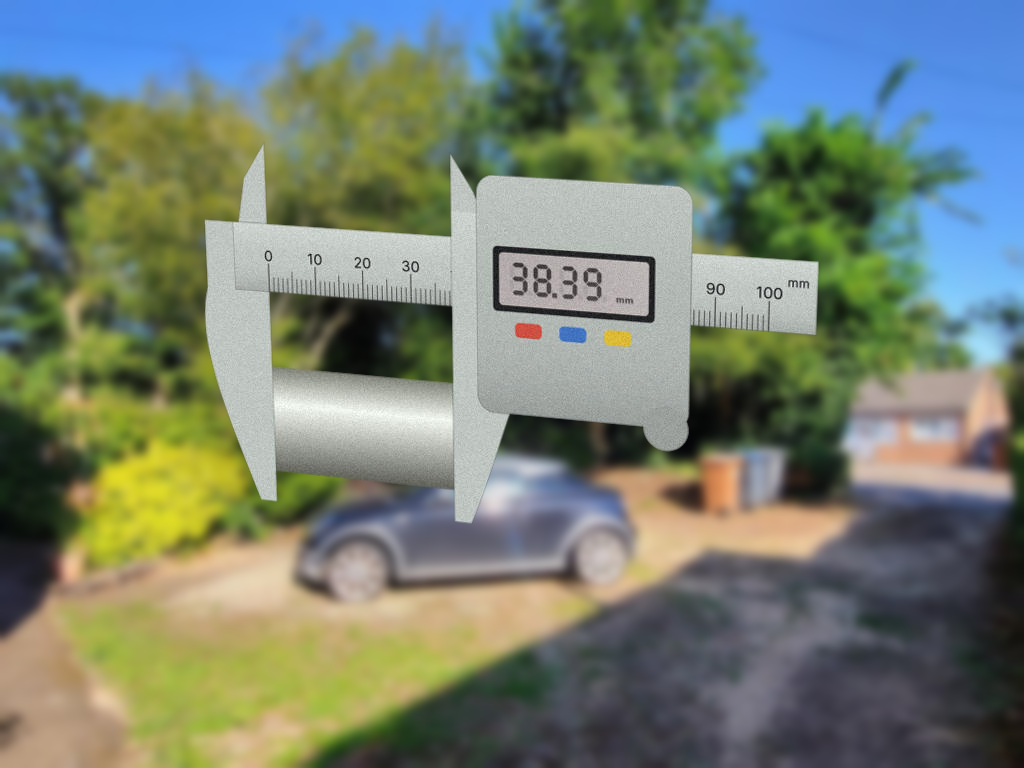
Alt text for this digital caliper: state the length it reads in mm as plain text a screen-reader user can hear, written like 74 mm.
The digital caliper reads 38.39 mm
